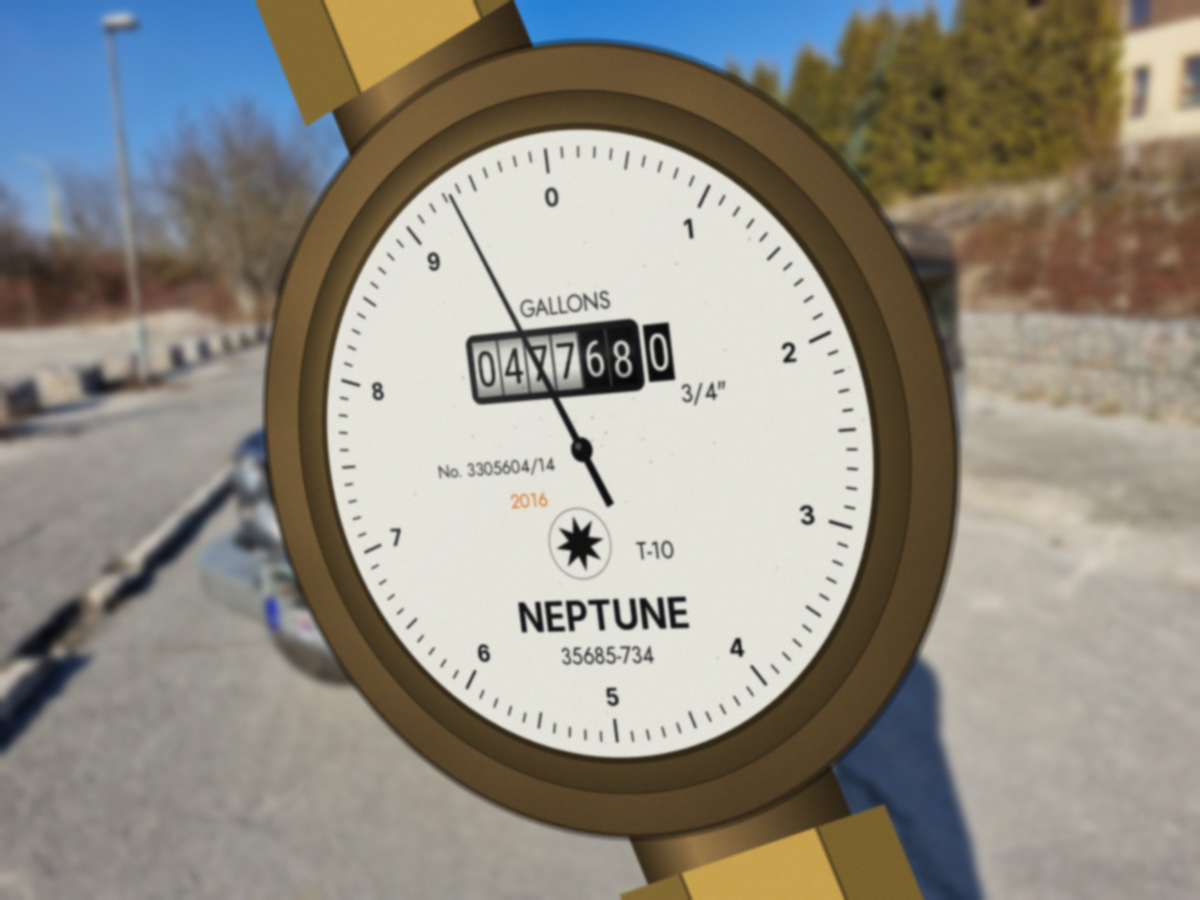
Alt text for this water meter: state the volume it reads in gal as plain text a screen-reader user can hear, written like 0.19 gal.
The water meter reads 477679.3 gal
